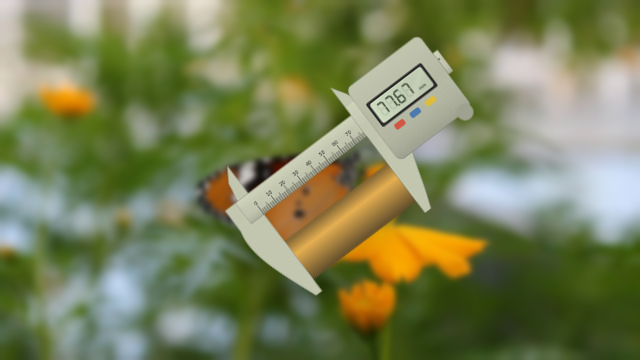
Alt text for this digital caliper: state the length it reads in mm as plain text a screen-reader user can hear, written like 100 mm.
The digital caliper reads 77.67 mm
